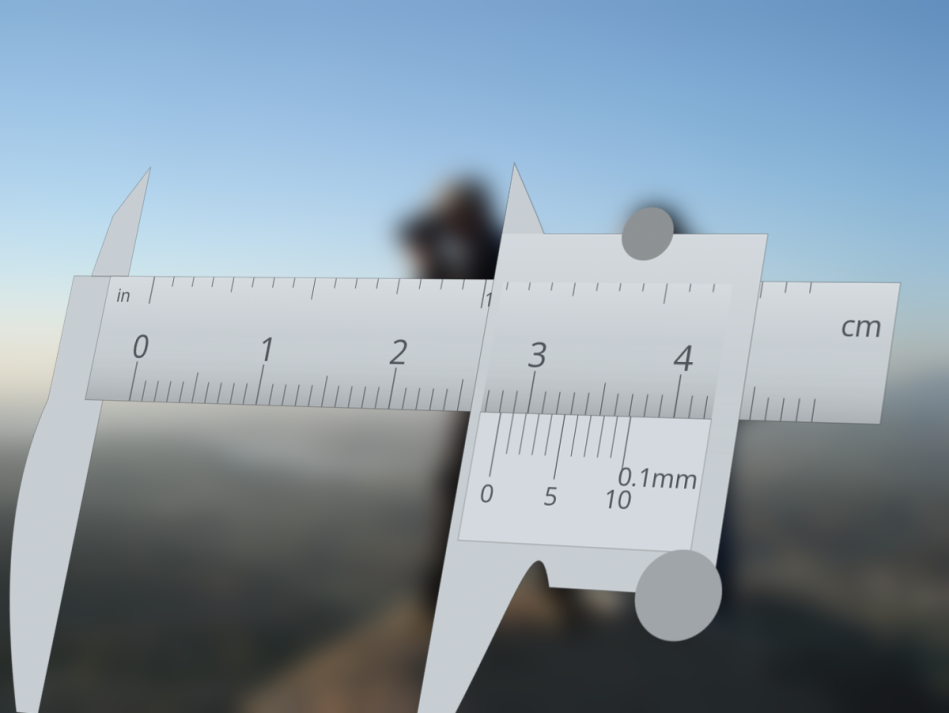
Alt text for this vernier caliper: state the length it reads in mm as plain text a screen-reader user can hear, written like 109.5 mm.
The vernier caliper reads 28.1 mm
